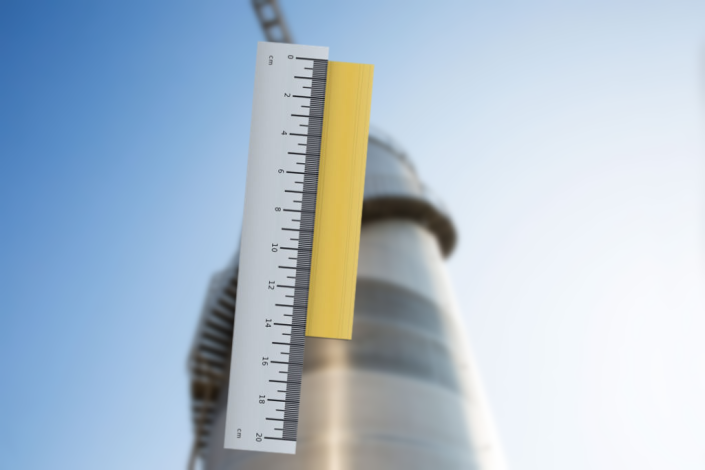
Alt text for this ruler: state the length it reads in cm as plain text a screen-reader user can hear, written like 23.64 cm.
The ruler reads 14.5 cm
